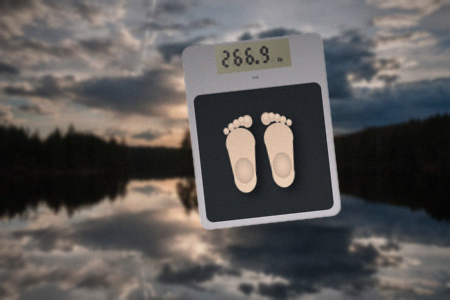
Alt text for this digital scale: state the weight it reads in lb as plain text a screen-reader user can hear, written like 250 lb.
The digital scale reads 266.9 lb
